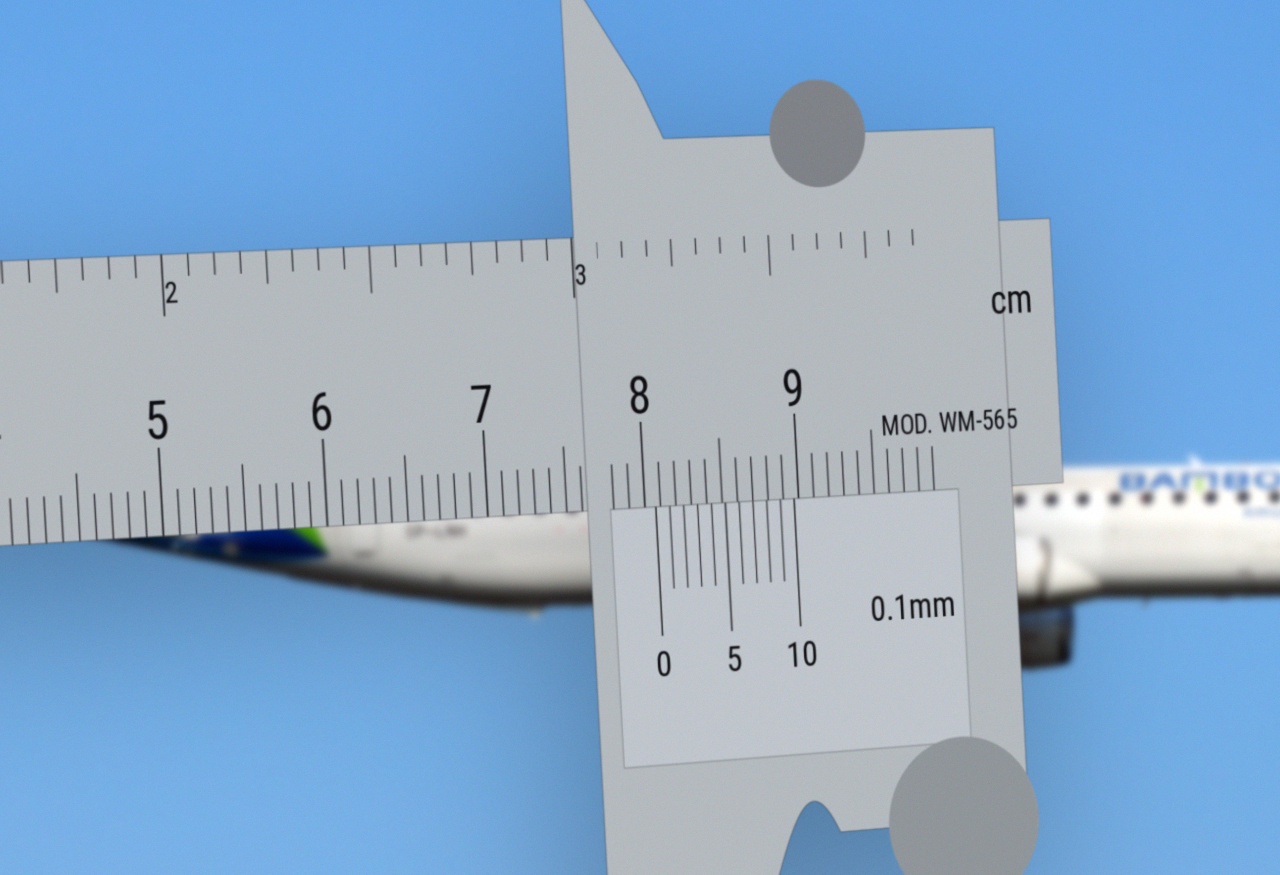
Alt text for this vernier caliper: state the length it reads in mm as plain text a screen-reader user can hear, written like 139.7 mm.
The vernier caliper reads 80.7 mm
